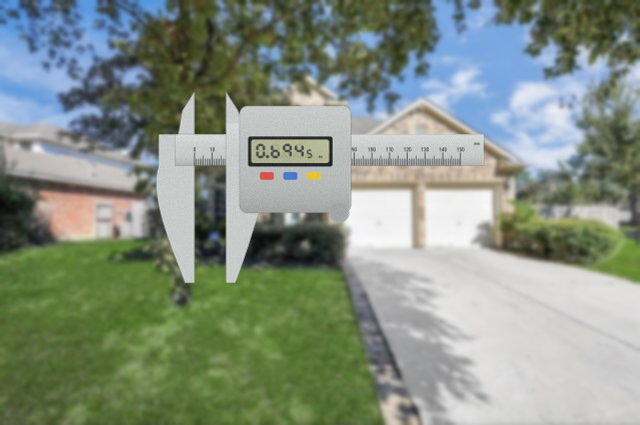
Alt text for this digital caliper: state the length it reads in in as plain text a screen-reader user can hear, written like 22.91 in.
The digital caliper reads 0.6945 in
